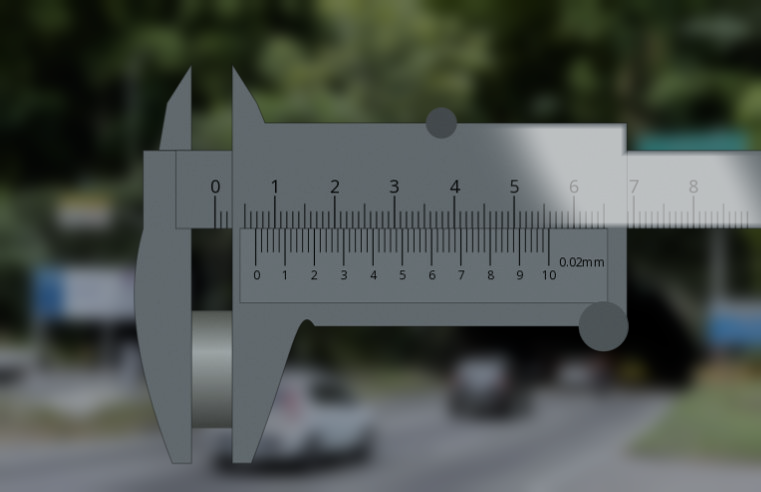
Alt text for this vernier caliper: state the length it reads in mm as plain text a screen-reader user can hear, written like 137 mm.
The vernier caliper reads 6.8 mm
